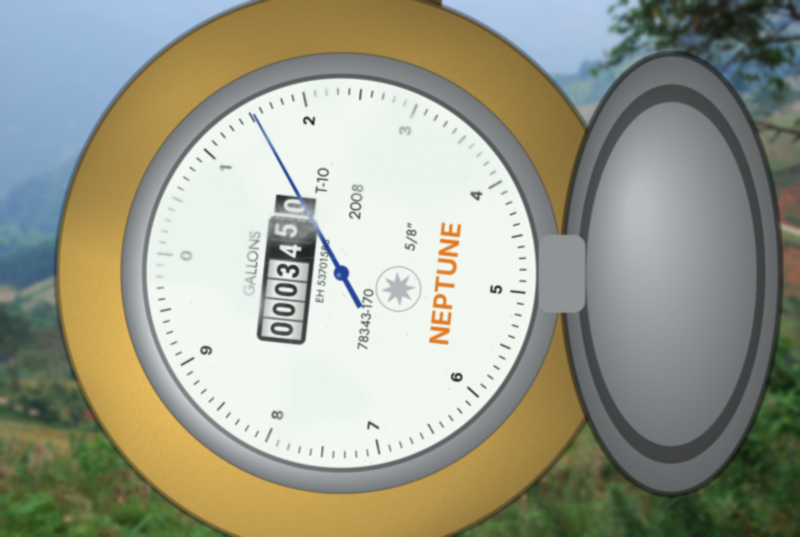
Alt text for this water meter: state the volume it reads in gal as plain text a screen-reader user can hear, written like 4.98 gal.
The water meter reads 3451.5 gal
